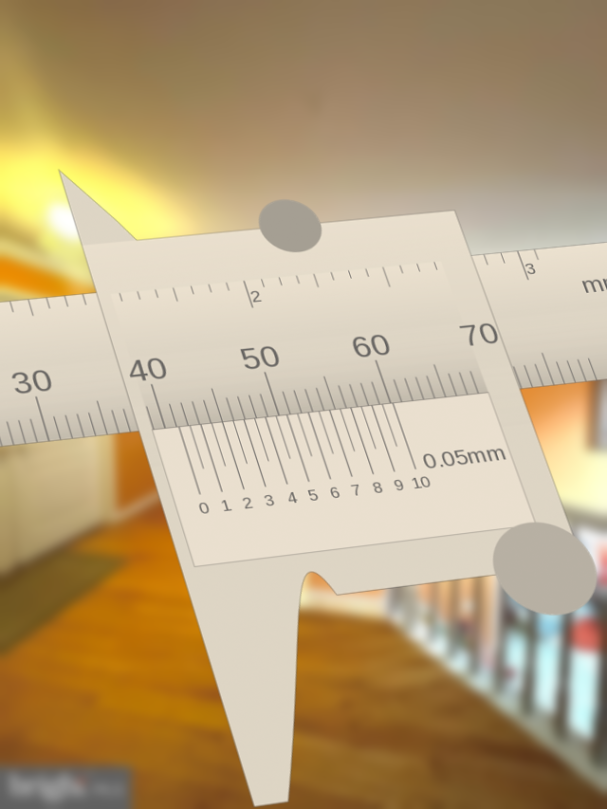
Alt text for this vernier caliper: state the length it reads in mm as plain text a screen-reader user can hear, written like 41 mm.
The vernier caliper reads 41.2 mm
